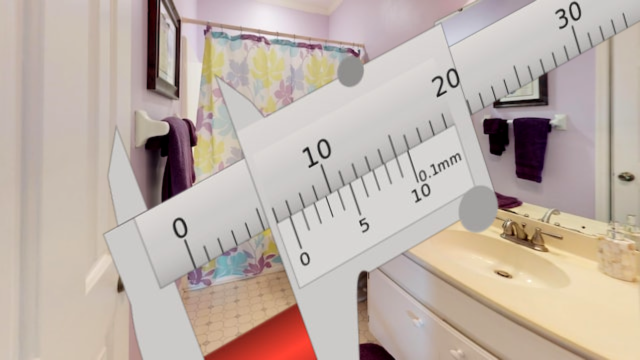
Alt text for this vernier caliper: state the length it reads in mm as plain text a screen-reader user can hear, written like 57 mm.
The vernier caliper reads 6.9 mm
